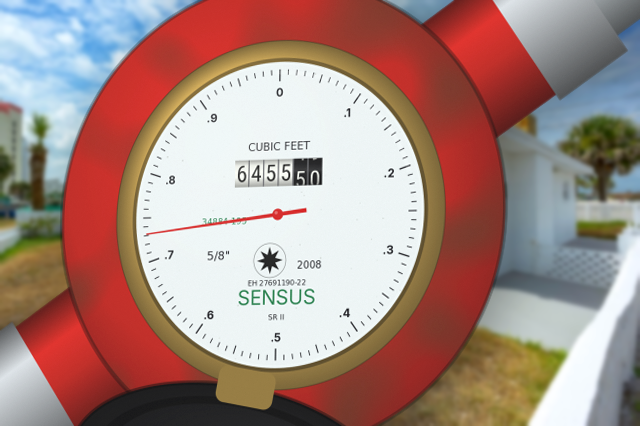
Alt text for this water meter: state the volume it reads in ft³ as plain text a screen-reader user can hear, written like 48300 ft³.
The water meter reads 645549.73 ft³
